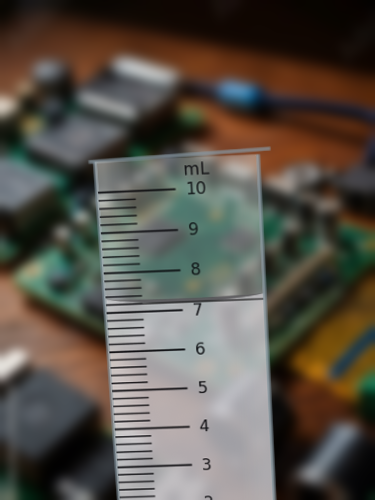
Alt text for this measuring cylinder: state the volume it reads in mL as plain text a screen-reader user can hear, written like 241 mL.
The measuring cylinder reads 7.2 mL
